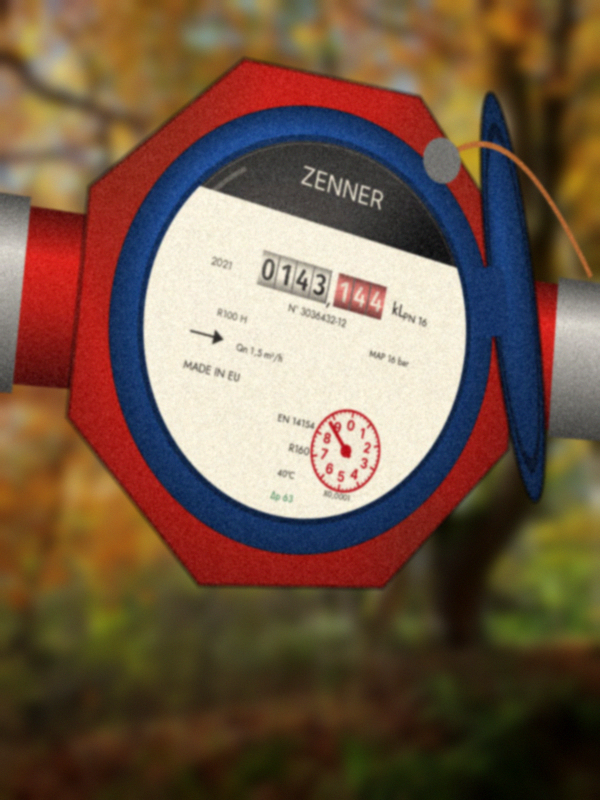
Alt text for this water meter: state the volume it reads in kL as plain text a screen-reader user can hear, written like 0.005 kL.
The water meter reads 143.1448 kL
